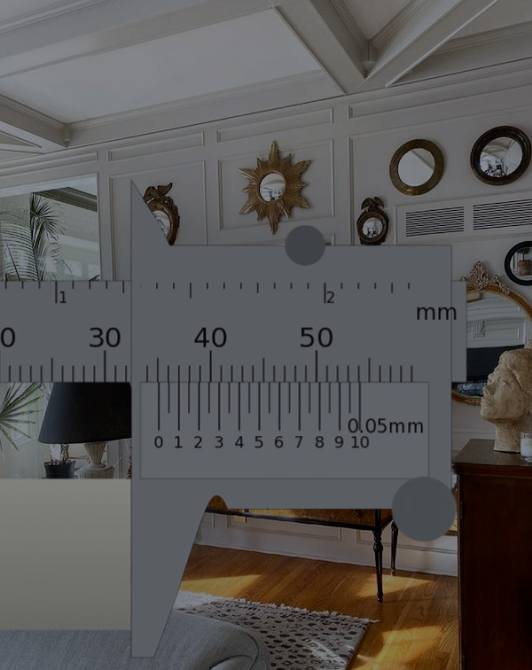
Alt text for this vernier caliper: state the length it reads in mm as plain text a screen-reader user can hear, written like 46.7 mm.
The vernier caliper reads 35.1 mm
